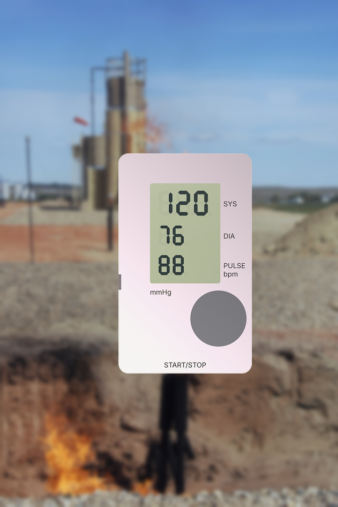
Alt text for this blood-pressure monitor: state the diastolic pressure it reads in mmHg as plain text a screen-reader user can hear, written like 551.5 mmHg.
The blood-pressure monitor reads 76 mmHg
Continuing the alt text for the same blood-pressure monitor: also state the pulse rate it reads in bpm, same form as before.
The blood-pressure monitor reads 88 bpm
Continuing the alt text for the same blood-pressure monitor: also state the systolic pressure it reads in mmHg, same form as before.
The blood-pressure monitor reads 120 mmHg
